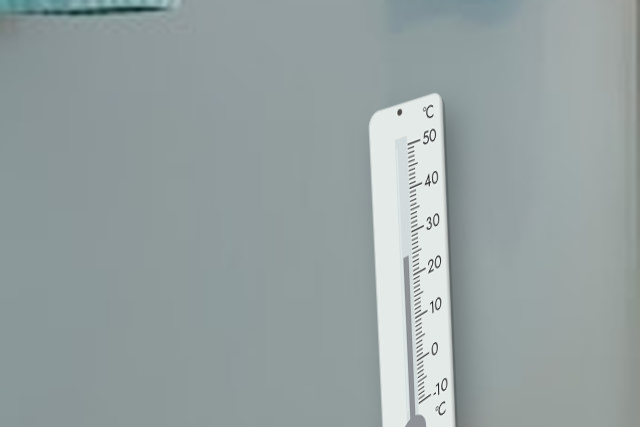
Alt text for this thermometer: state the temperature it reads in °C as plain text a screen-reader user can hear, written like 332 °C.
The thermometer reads 25 °C
